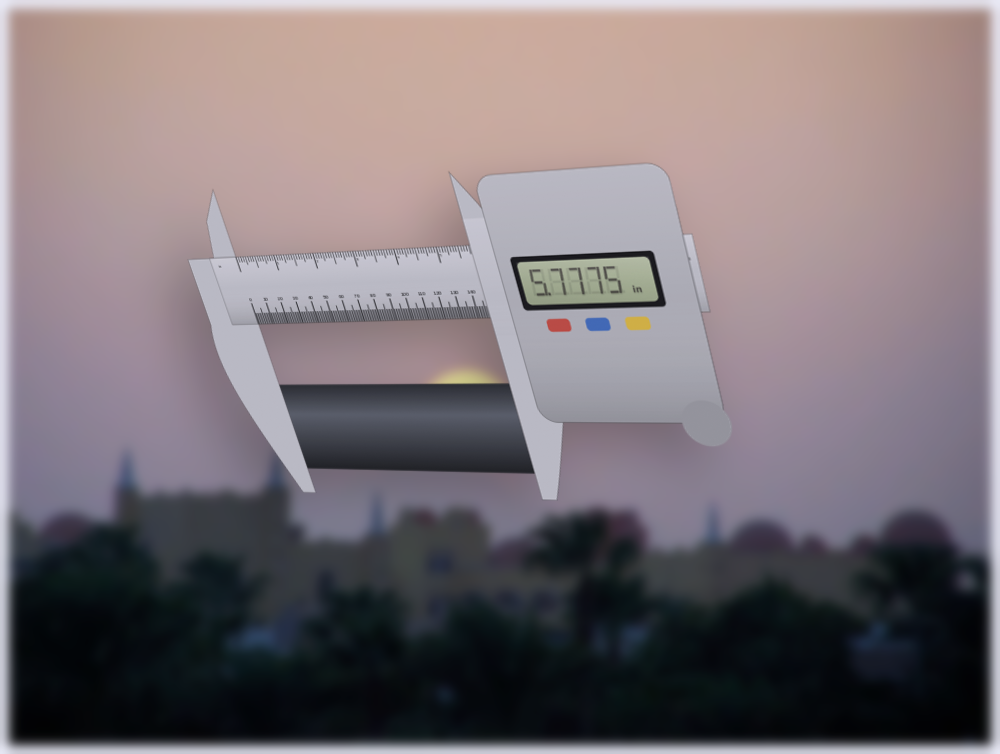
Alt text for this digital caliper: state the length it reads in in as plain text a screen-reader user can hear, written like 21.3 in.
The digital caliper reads 5.7775 in
